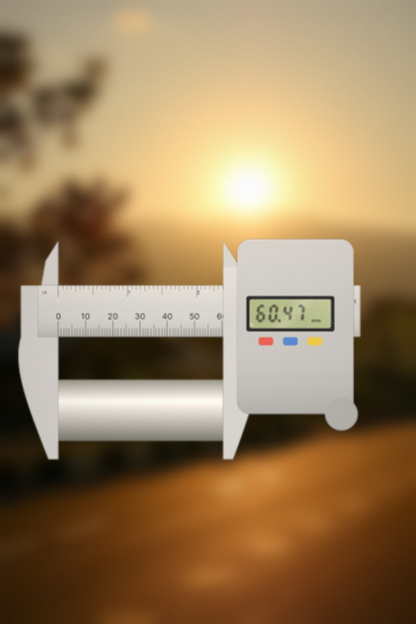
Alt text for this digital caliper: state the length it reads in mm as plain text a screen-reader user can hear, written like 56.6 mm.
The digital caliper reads 60.47 mm
